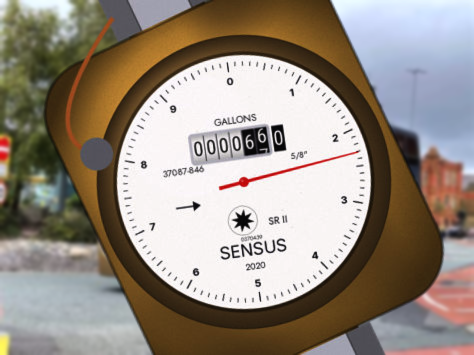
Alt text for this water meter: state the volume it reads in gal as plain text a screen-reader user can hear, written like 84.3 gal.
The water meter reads 662.3 gal
